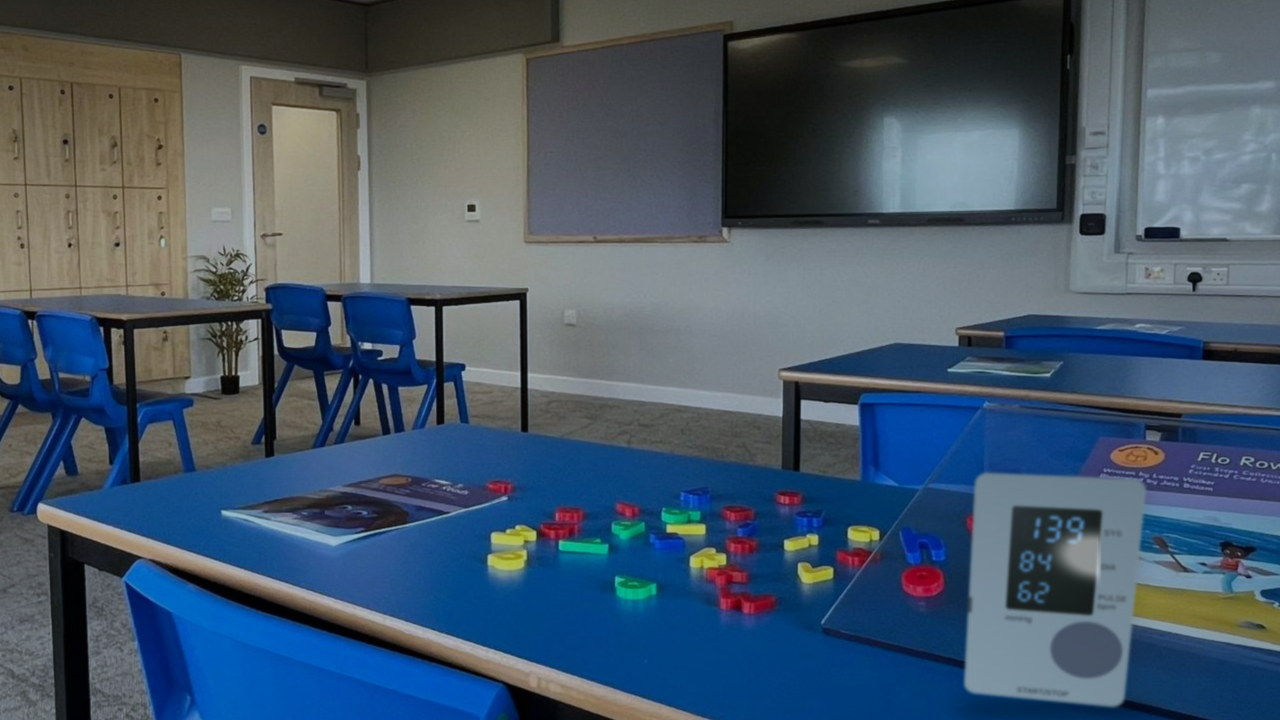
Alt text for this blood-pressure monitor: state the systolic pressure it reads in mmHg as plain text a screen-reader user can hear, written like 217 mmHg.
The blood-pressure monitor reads 139 mmHg
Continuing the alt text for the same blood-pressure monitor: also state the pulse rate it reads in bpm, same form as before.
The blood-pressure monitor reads 62 bpm
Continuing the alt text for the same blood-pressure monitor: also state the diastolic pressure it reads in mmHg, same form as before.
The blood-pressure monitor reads 84 mmHg
